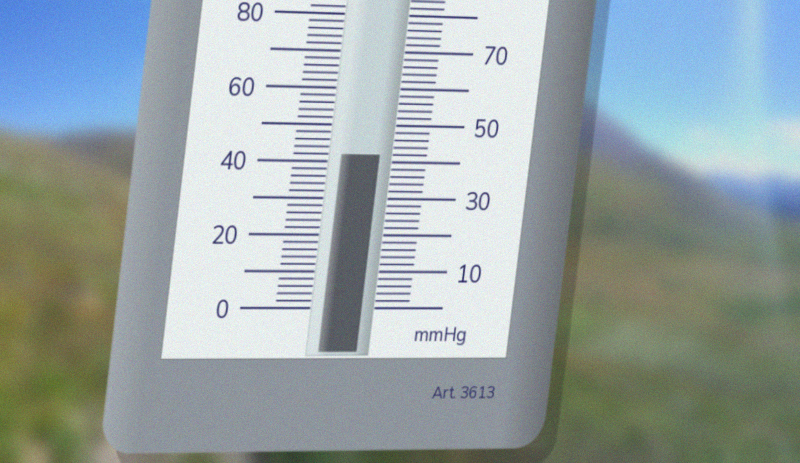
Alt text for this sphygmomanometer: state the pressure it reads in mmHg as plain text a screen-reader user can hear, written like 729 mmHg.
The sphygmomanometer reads 42 mmHg
